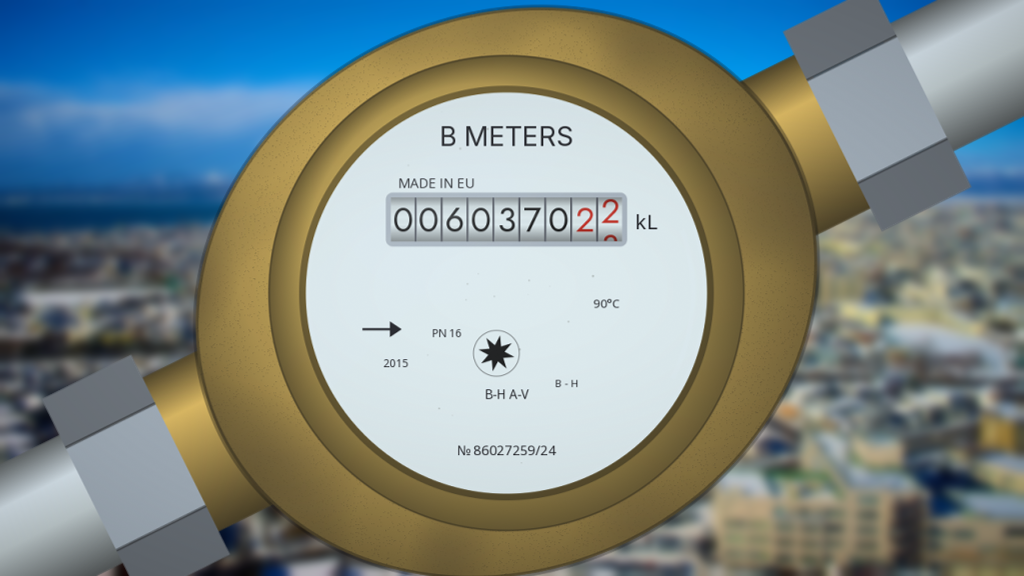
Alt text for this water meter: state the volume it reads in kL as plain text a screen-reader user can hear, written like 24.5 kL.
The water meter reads 60370.22 kL
